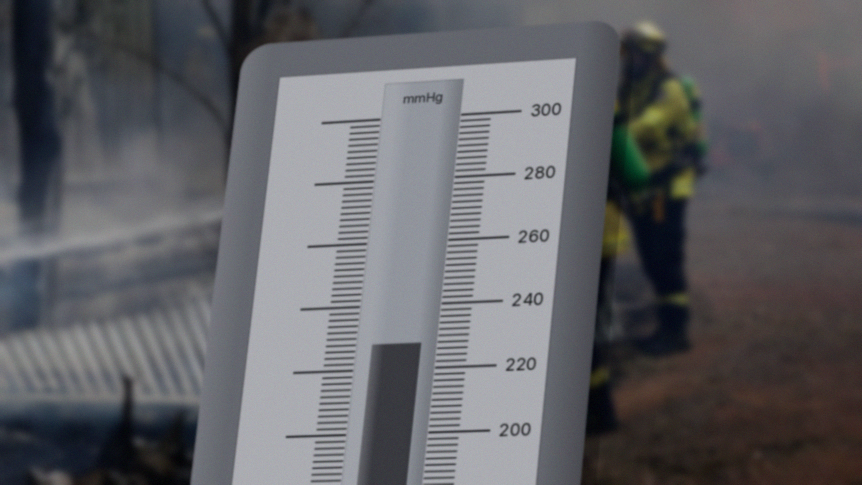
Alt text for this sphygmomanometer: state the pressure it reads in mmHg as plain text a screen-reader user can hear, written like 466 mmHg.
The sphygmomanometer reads 228 mmHg
